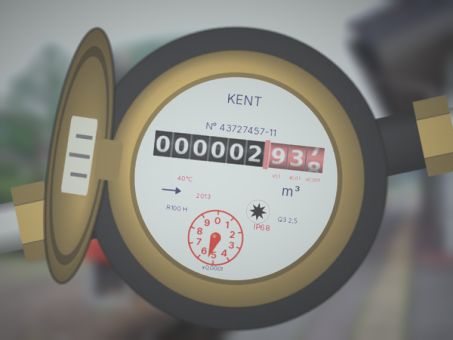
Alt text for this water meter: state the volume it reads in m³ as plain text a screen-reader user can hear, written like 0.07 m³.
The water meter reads 2.9375 m³
